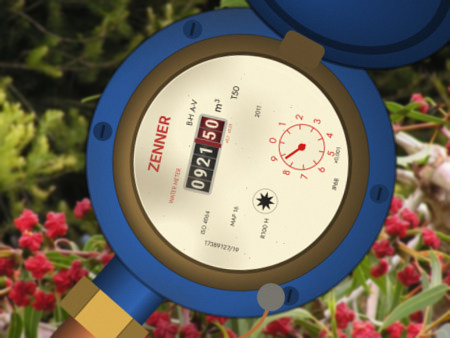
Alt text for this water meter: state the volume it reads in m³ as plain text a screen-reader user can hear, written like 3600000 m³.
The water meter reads 921.508 m³
